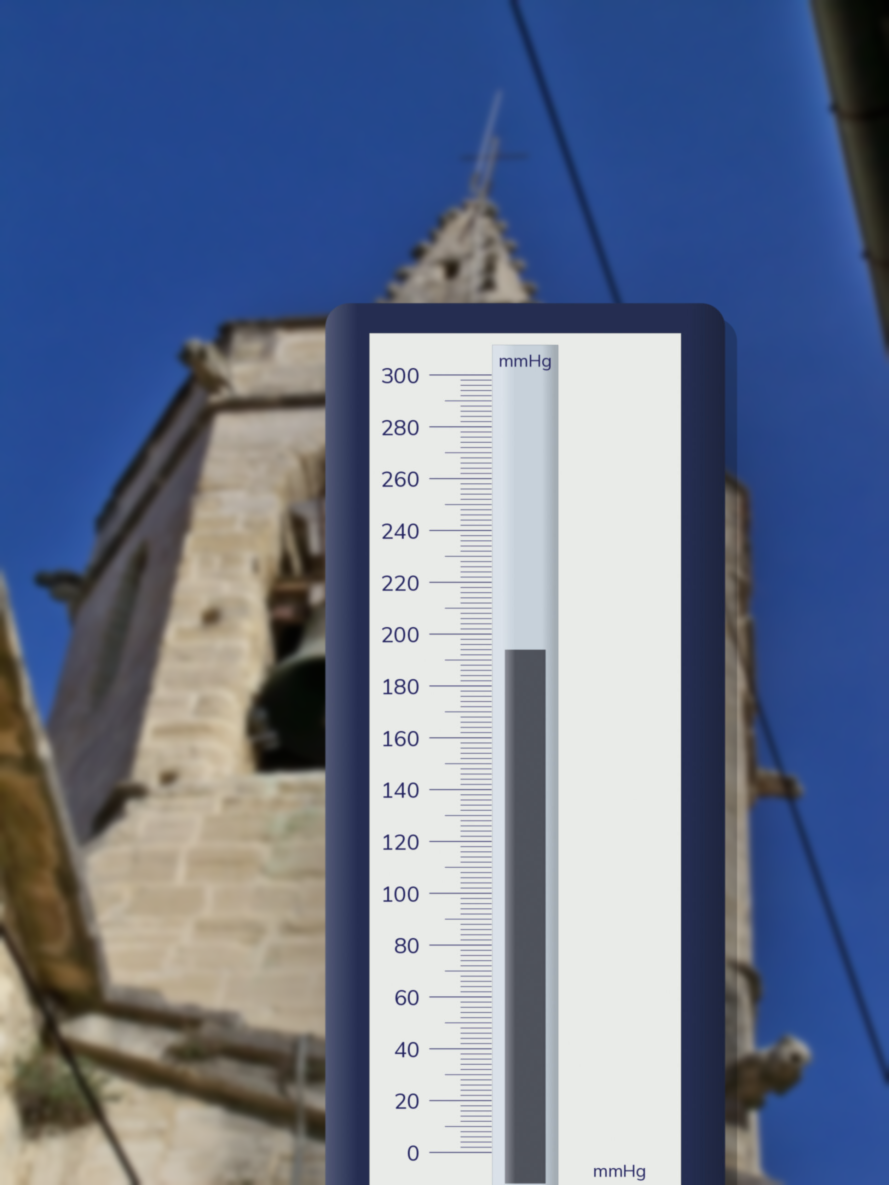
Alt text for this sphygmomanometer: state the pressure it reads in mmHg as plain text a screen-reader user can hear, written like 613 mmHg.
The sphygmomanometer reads 194 mmHg
